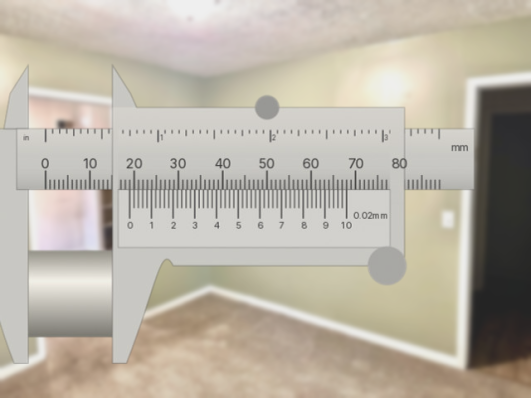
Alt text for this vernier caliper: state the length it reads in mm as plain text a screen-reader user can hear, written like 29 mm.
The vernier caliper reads 19.0 mm
